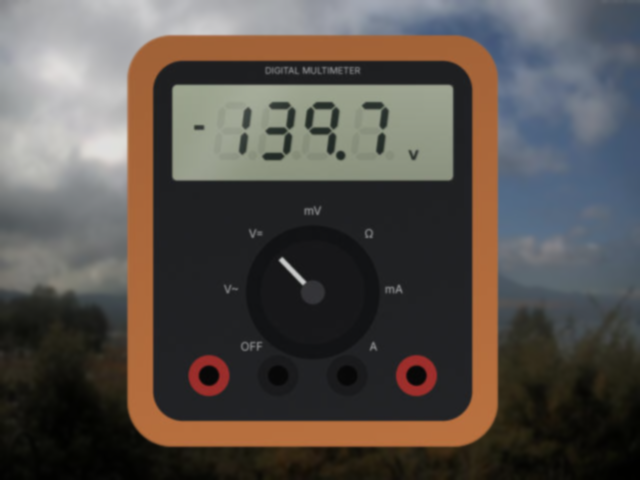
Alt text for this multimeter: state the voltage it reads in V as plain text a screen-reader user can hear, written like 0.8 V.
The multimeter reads -139.7 V
